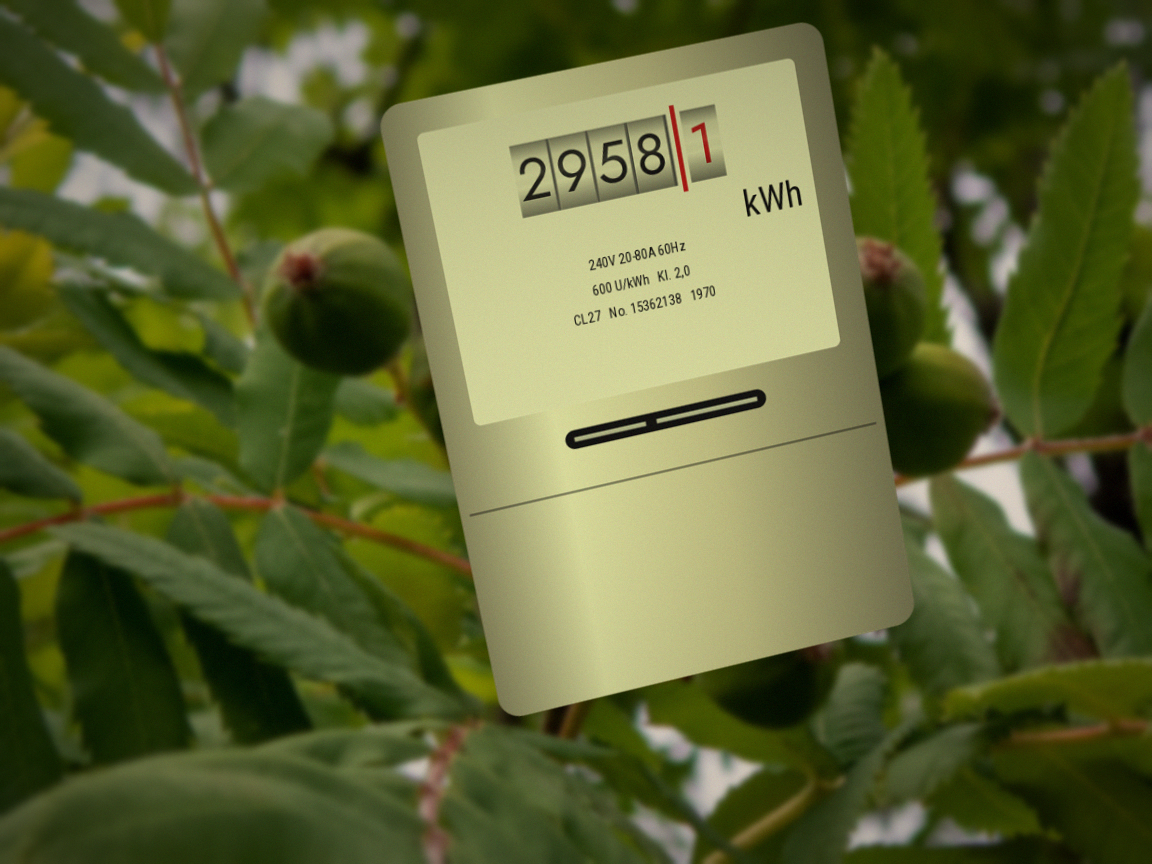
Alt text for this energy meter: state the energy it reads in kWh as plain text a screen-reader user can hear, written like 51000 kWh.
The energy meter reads 2958.1 kWh
